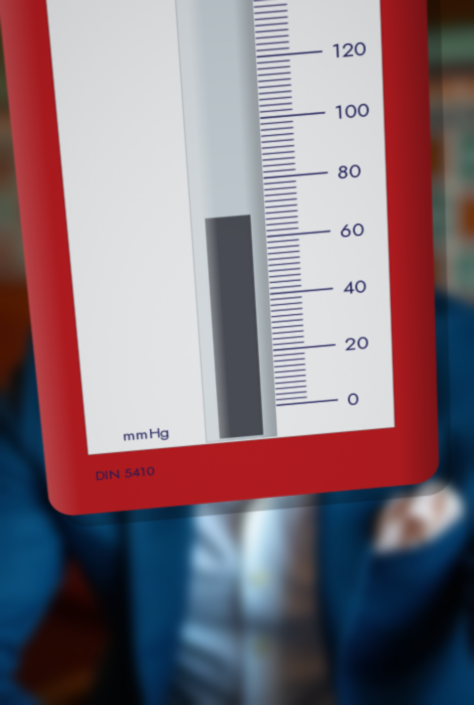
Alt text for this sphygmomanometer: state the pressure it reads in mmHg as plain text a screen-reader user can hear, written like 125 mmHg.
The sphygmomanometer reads 68 mmHg
